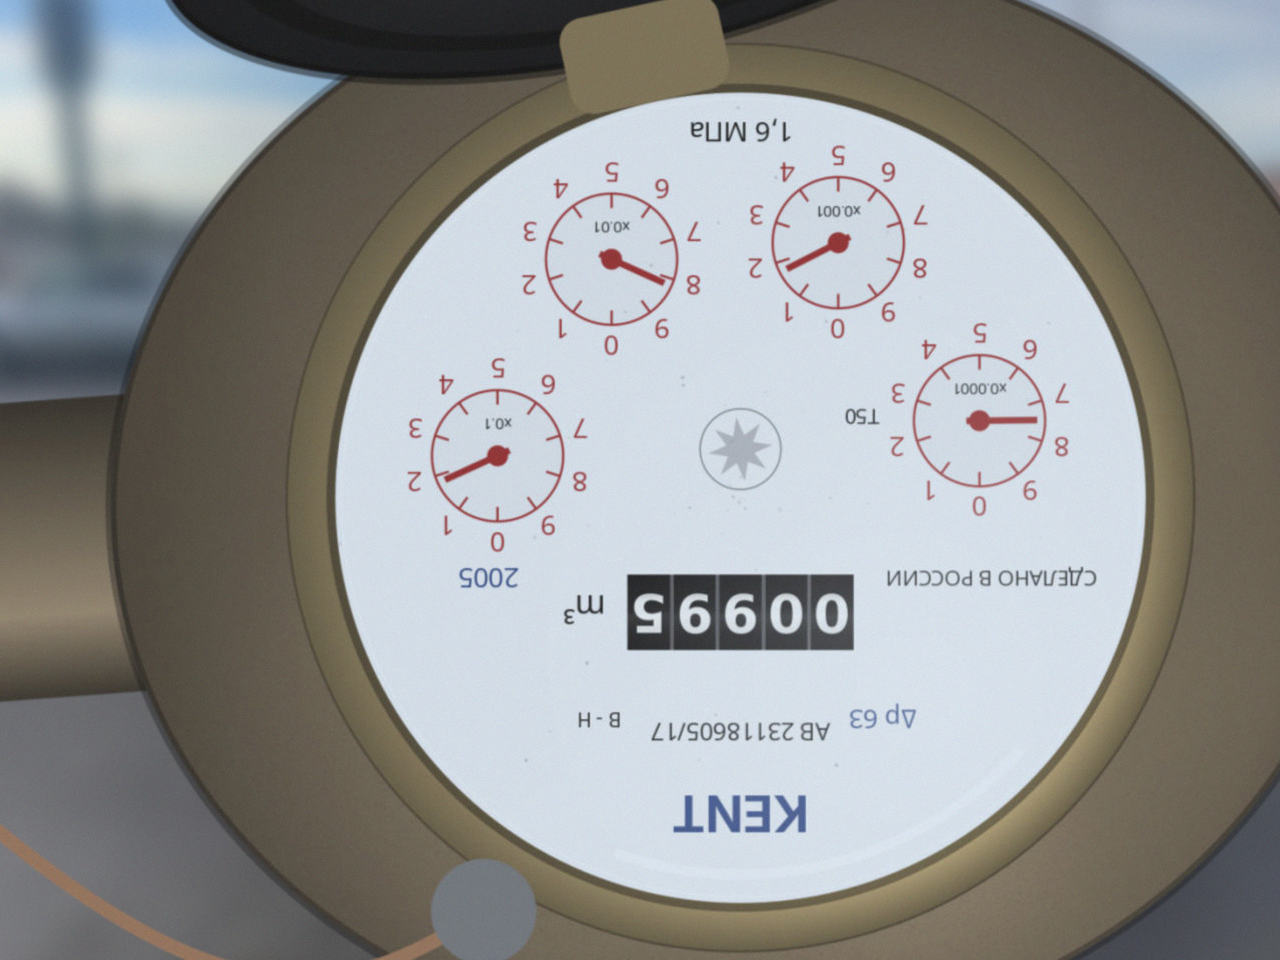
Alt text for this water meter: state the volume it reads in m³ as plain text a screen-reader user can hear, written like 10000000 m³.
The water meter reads 995.1817 m³
